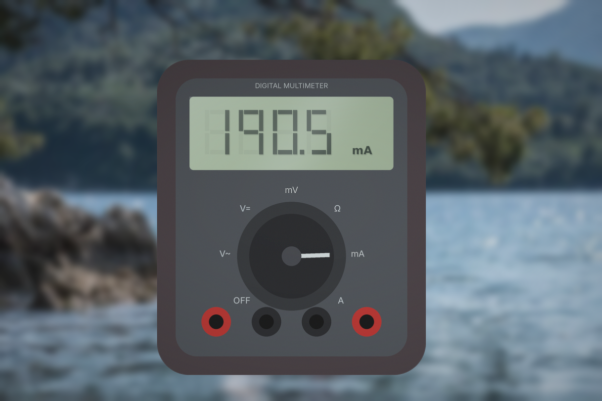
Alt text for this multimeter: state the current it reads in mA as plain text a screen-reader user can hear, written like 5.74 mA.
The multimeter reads 190.5 mA
